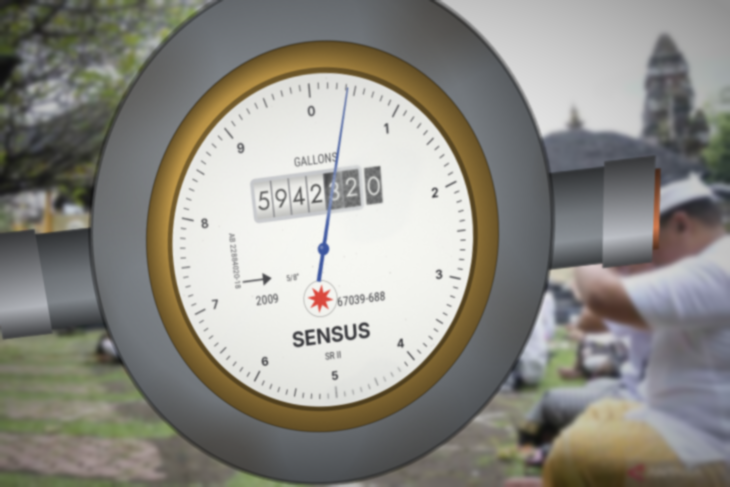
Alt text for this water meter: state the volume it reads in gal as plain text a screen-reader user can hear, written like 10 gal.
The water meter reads 5942320.4 gal
